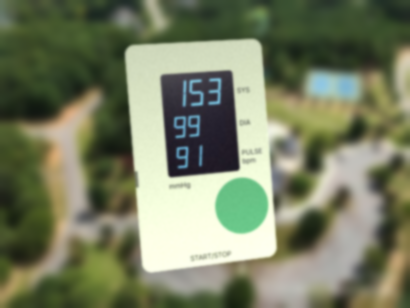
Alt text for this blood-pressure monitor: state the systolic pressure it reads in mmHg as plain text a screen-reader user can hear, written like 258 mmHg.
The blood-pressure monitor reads 153 mmHg
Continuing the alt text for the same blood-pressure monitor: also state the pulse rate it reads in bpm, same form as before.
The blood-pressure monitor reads 91 bpm
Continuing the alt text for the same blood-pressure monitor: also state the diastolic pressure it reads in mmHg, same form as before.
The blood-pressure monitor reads 99 mmHg
